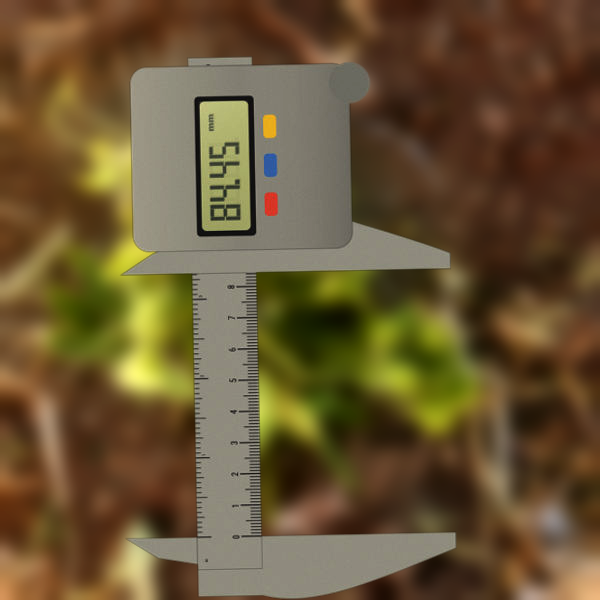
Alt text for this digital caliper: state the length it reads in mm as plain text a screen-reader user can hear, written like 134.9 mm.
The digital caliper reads 84.45 mm
